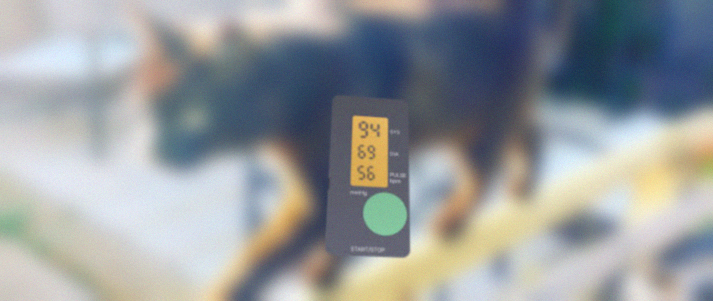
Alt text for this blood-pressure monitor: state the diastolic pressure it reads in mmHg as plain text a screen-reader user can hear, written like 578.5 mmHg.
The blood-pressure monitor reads 69 mmHg
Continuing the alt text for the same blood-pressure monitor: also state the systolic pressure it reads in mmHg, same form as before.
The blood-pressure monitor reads 94 mmHg
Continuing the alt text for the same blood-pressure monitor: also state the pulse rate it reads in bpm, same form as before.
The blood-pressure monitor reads 56 bpm
